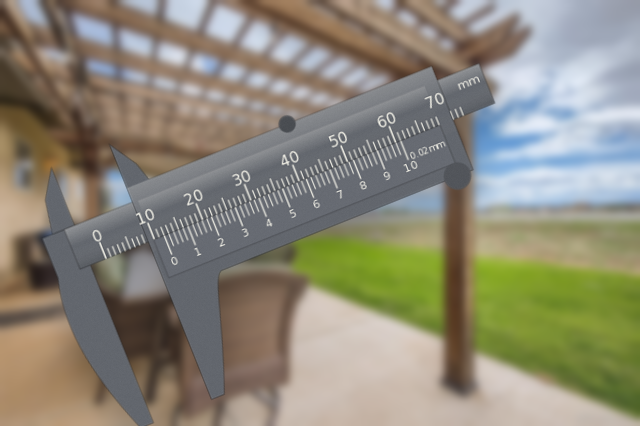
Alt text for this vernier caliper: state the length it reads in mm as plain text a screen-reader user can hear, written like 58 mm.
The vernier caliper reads 12.0 mm
